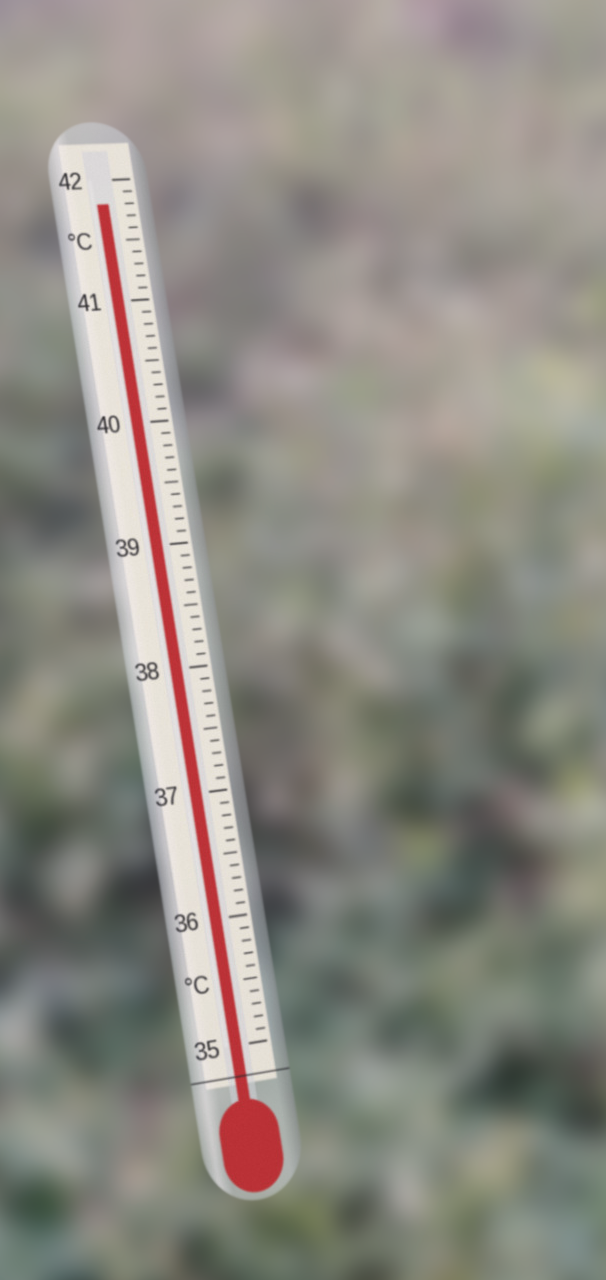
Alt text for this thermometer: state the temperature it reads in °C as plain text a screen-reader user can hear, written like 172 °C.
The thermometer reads 41.8 °C
